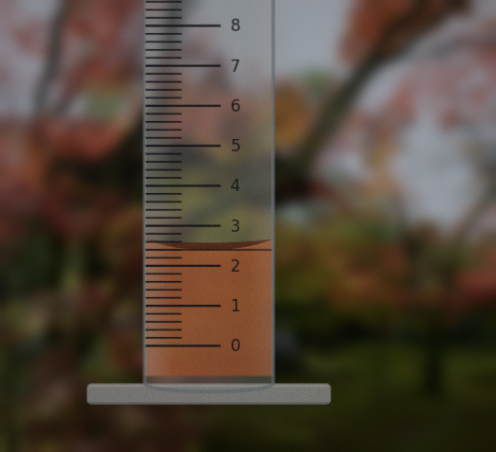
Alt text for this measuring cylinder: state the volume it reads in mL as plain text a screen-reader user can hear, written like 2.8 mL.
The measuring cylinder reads 2.4 mL
